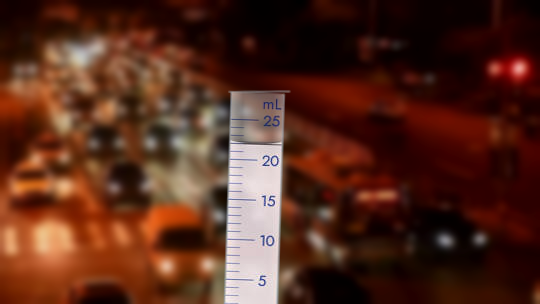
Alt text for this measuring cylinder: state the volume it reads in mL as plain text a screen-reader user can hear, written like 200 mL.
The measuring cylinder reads 22 mL
